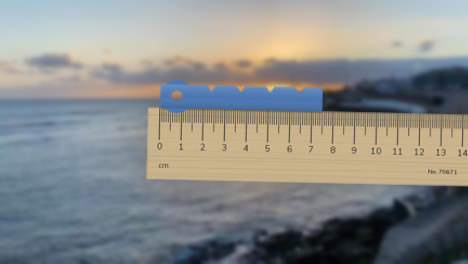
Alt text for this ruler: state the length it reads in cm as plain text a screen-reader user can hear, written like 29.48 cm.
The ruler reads 7.5 cm
